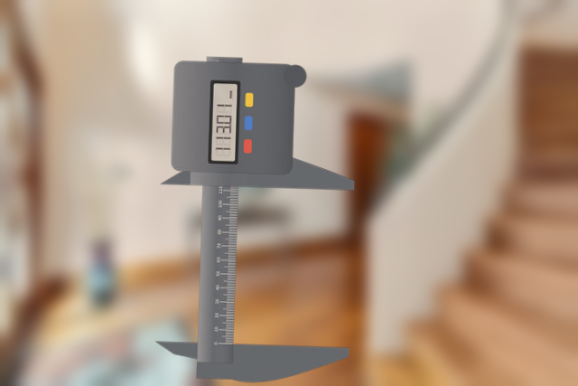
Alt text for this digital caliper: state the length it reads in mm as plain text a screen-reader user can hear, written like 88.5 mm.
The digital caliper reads 113.01 mm
